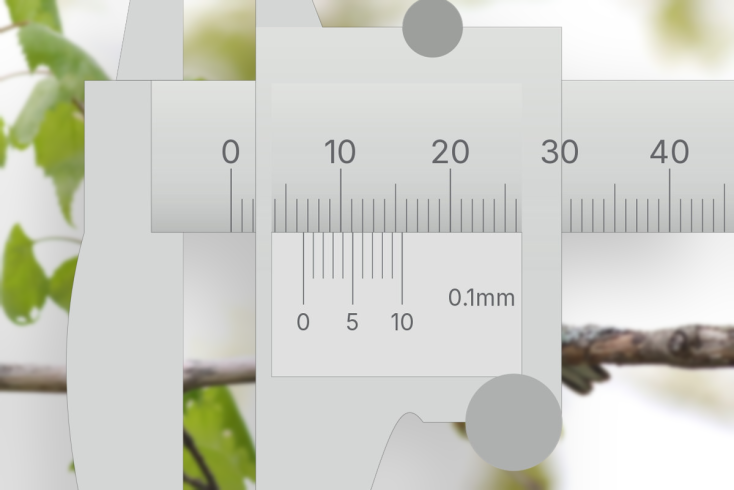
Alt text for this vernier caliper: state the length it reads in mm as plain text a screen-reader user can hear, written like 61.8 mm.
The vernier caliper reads 6.6 mm
